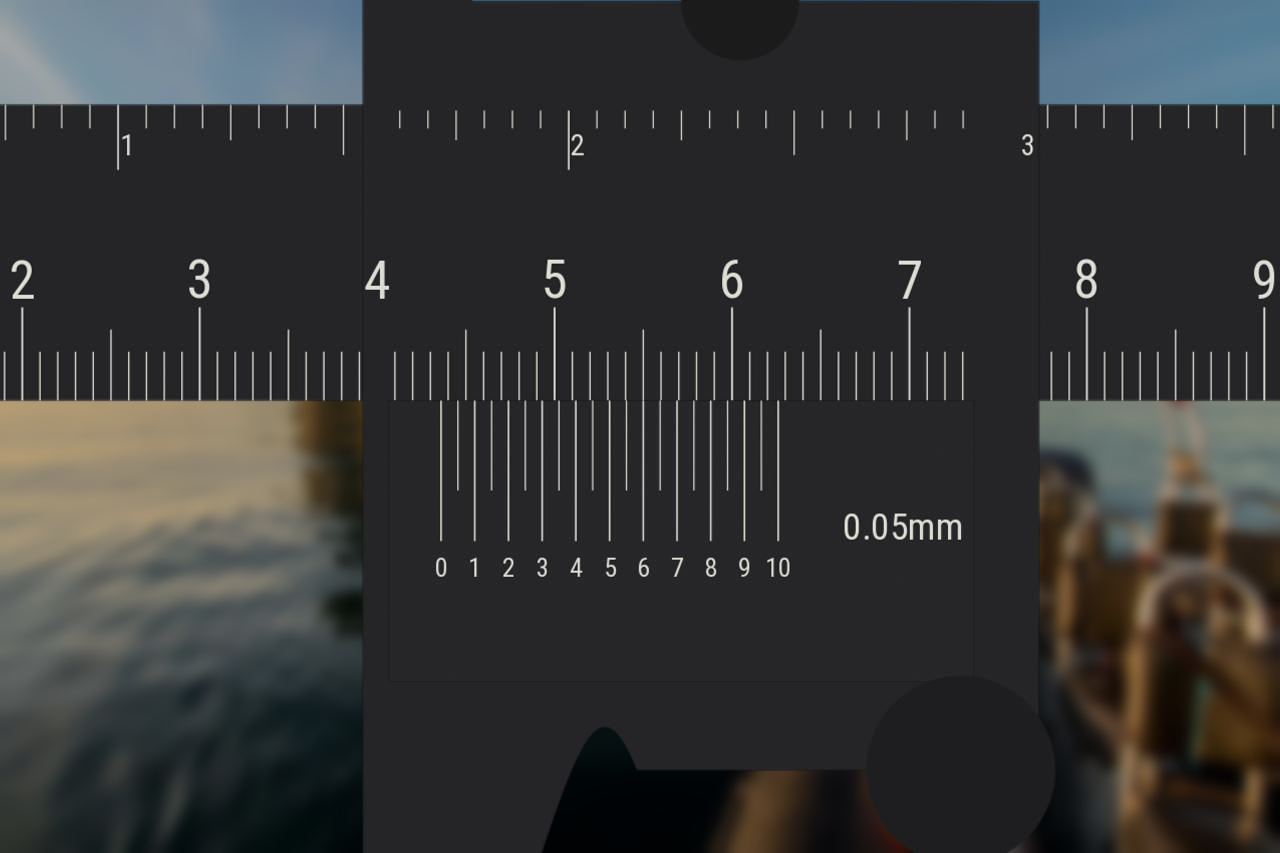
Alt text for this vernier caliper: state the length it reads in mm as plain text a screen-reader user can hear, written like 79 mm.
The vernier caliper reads 43.6 mm
